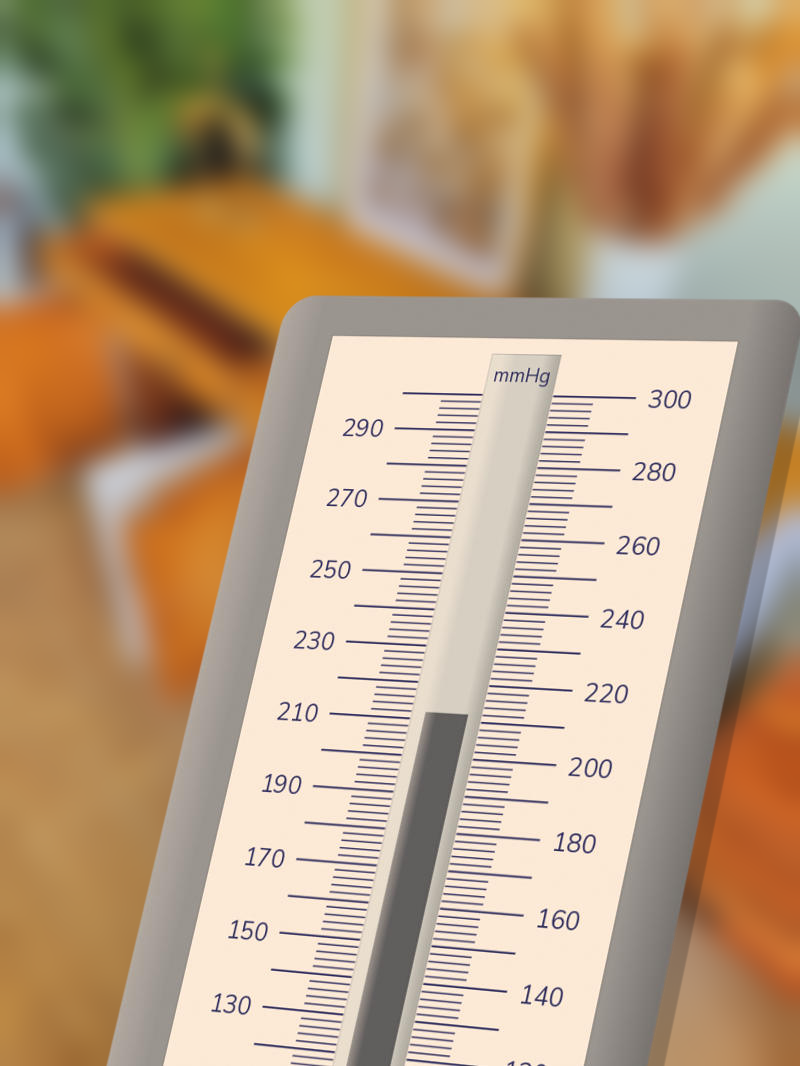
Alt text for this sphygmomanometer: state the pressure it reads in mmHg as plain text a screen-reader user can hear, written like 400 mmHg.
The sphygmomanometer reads 212 mmHg
